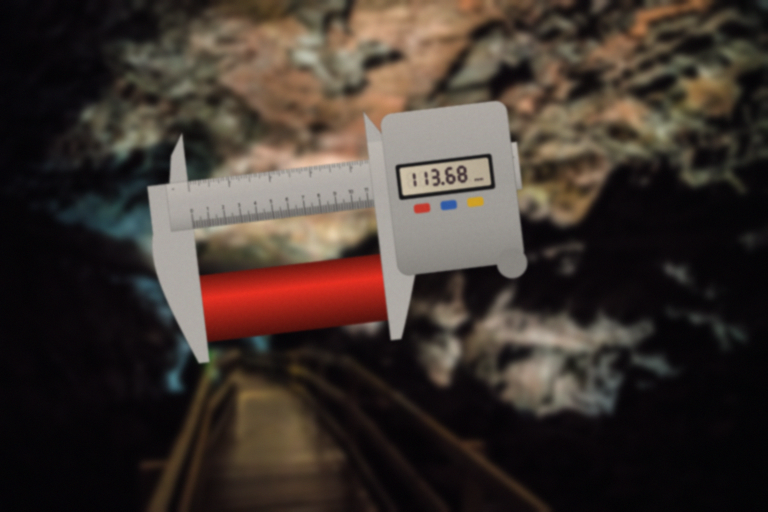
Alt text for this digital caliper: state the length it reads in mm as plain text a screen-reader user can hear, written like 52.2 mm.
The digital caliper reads 113.68 mm
